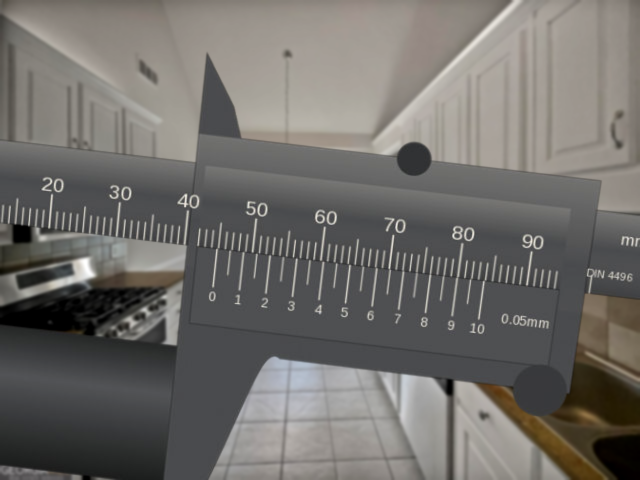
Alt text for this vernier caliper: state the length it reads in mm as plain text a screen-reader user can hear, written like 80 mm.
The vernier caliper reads 44.8 mm
